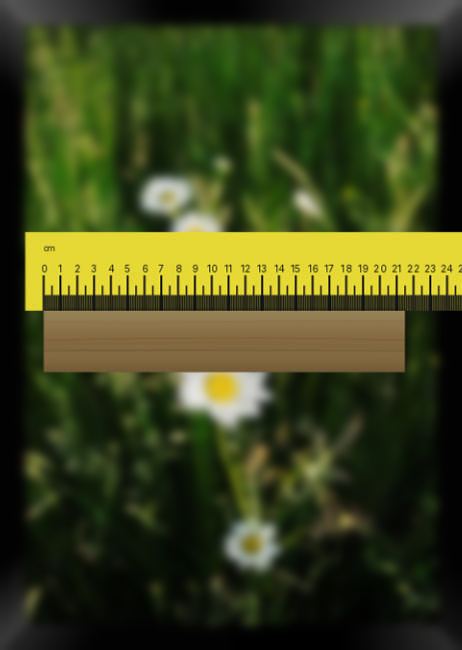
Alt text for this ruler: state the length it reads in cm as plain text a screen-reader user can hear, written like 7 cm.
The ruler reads 21.5 cm
